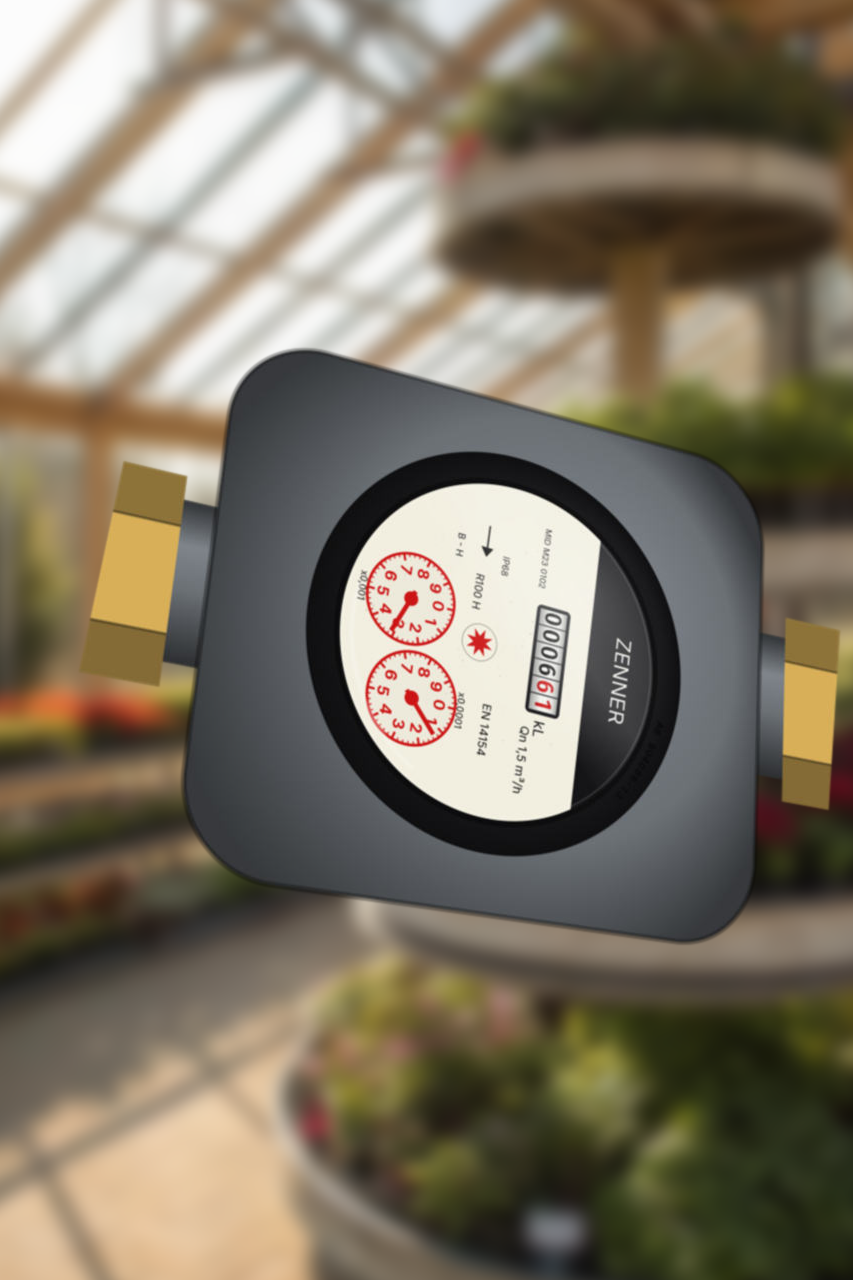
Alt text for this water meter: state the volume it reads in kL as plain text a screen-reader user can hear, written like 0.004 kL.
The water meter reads 6.6131 kL
